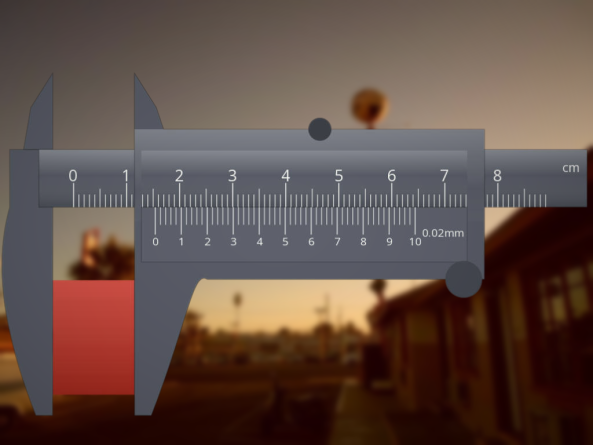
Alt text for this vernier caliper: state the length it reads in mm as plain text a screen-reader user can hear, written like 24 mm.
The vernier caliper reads 15.4 mm
